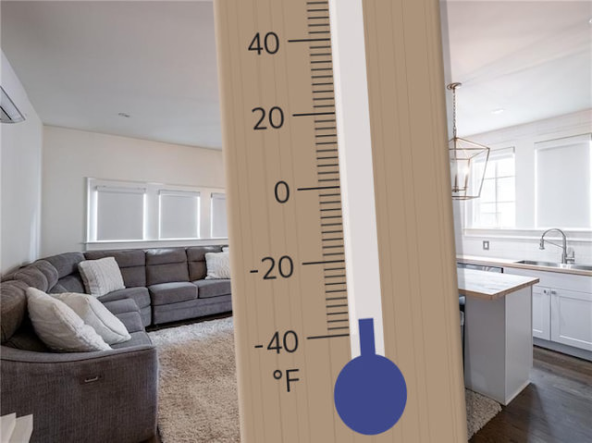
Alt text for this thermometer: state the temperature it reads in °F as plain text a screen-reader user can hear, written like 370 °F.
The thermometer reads -36 °F
